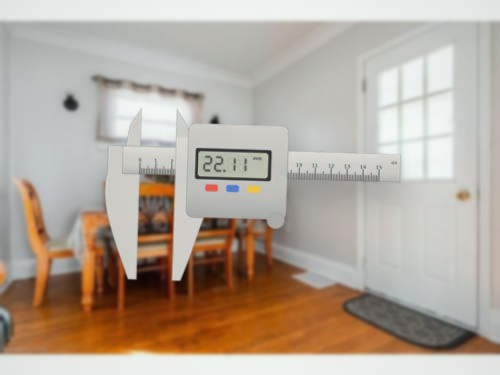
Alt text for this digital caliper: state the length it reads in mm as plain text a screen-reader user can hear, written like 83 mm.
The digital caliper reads 22.11 mm
